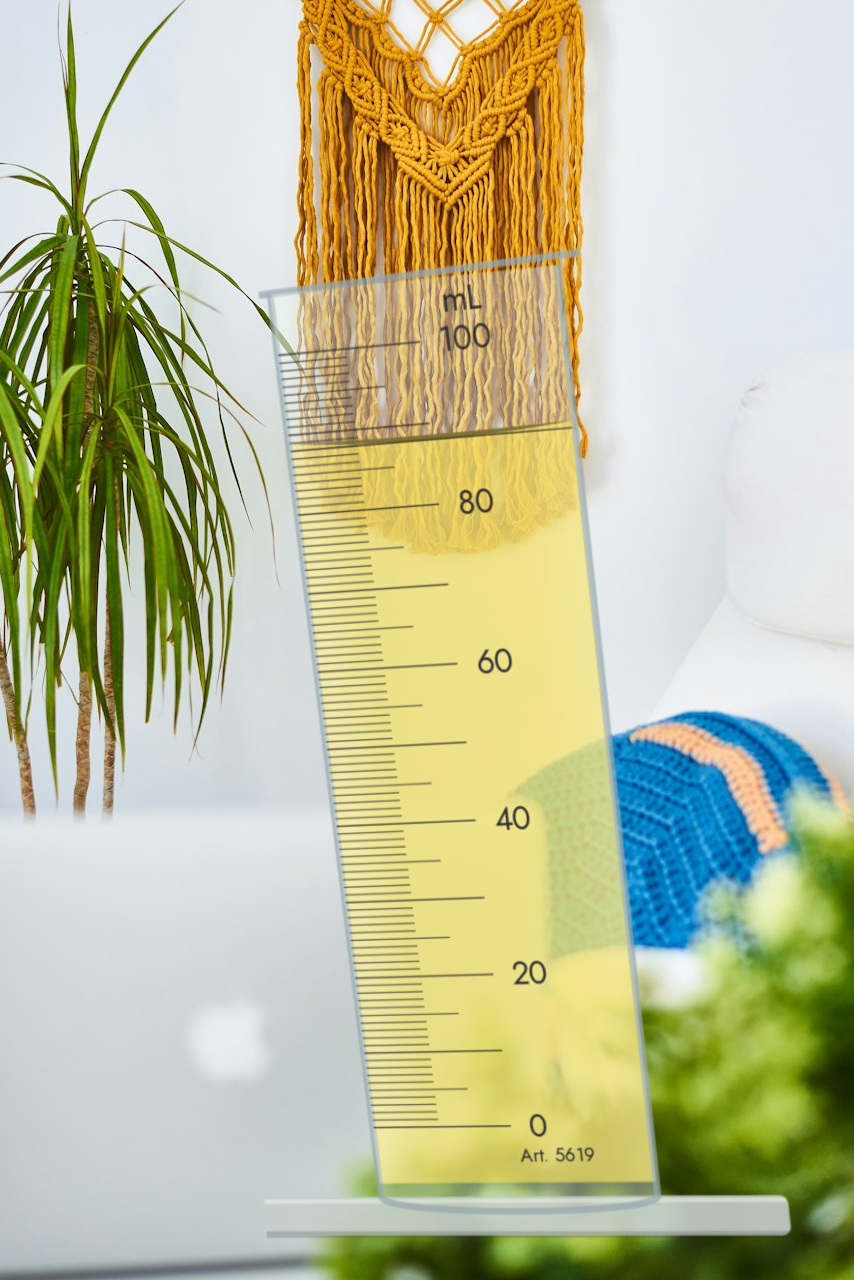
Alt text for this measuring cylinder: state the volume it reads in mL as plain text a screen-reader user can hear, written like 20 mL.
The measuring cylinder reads 88 mL
